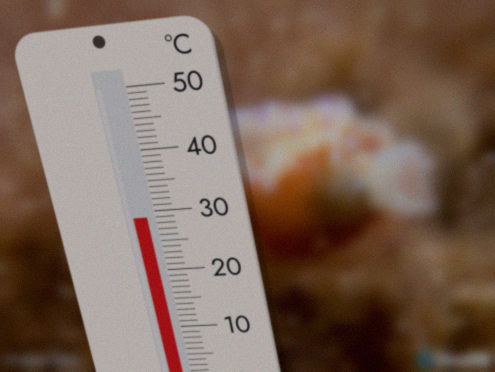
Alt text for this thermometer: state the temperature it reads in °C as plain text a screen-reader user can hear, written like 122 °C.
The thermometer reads 29 °C
